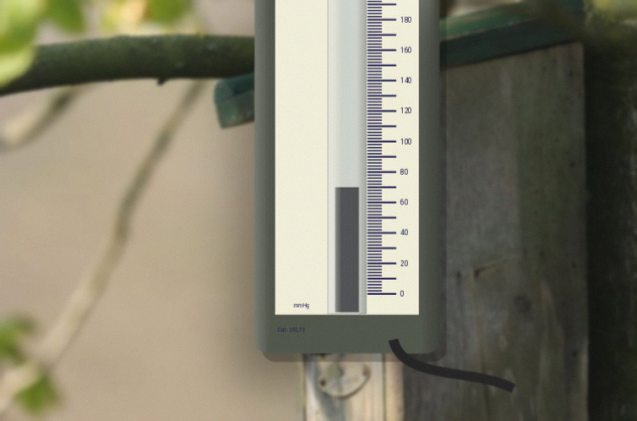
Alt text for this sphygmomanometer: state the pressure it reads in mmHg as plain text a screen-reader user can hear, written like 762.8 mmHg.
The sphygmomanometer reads 70 mmHg
